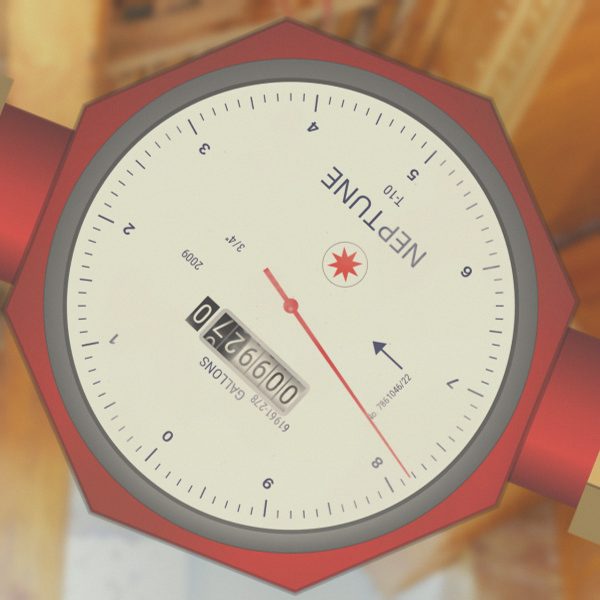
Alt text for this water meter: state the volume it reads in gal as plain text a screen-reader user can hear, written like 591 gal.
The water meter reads 99267.8 gal
